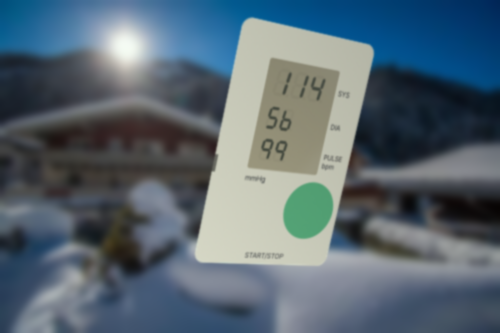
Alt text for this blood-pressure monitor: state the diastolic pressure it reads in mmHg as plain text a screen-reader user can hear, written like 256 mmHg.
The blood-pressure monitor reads 56 mmHg
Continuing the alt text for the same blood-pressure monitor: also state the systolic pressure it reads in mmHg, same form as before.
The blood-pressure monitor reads 114 mmHg
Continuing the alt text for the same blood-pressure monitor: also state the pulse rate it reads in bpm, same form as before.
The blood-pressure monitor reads 99 bpm
